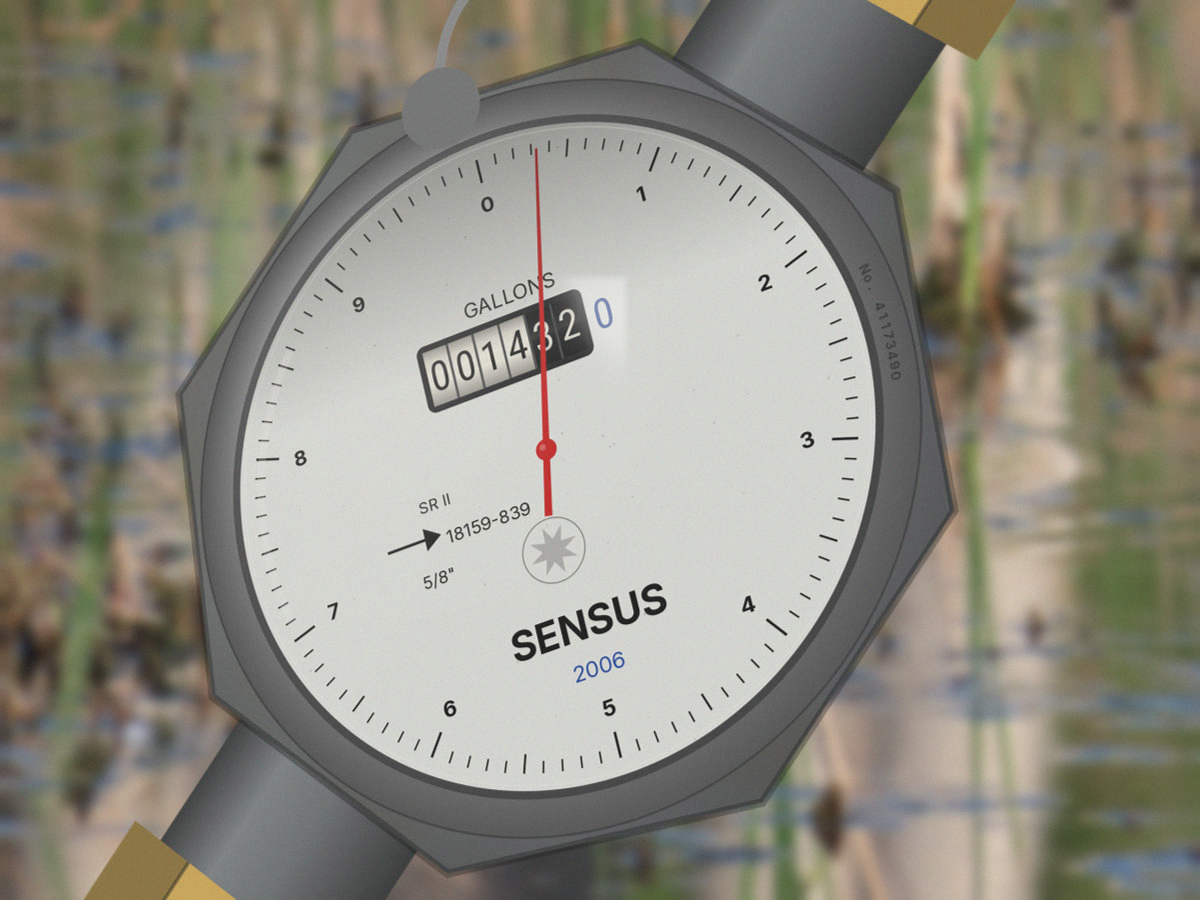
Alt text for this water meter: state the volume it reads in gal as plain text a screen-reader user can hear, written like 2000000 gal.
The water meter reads 14320.3 gal
